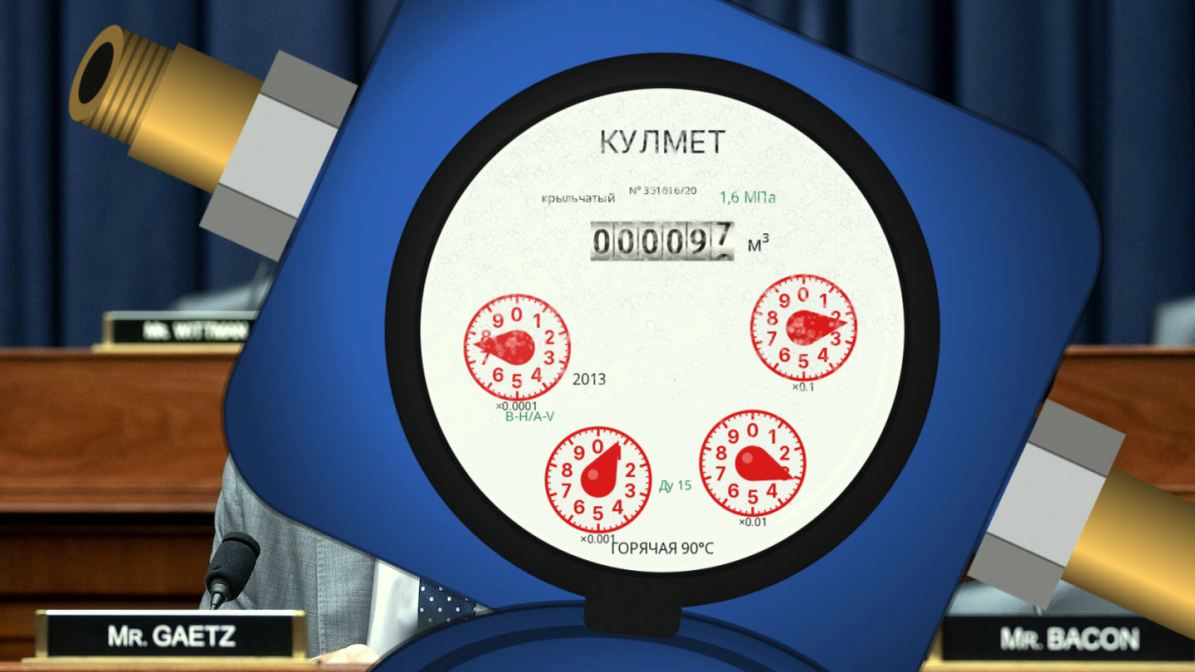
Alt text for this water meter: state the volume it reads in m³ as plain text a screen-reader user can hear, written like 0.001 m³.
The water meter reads 97.2307 m³
